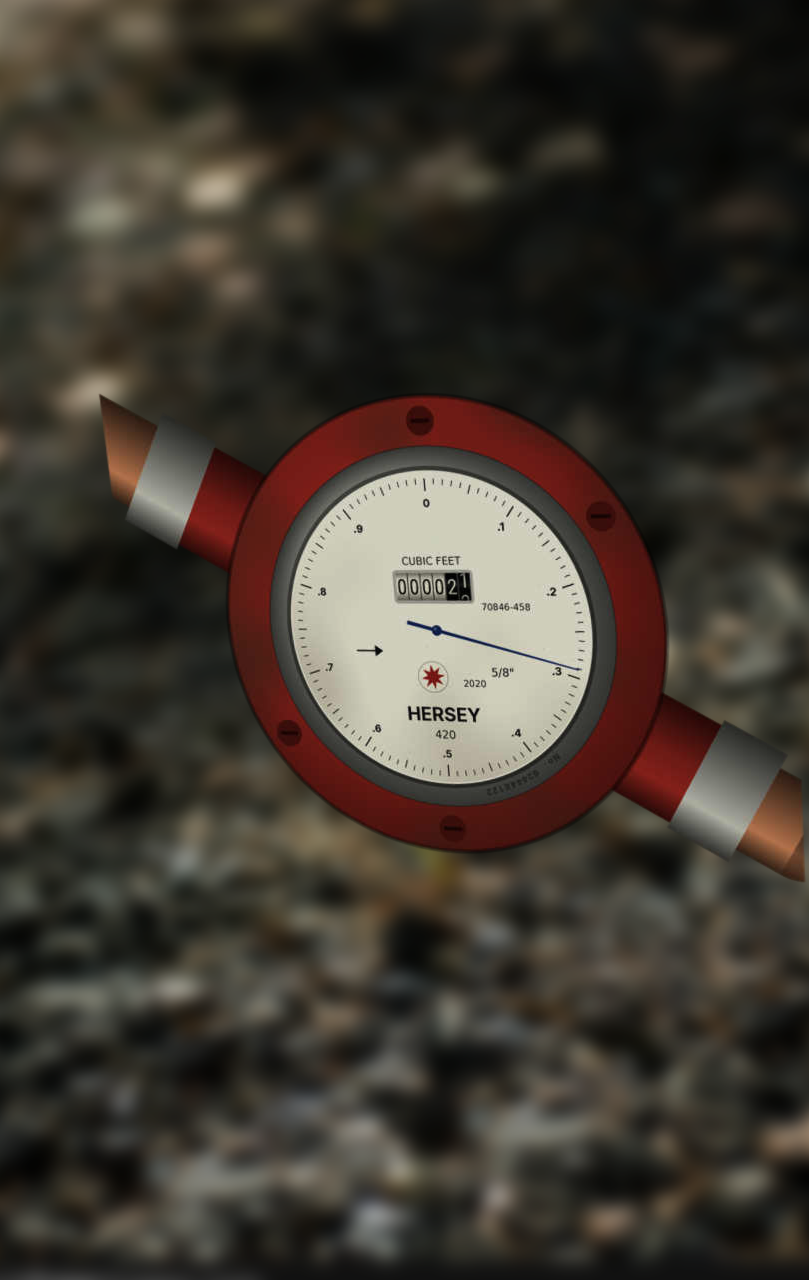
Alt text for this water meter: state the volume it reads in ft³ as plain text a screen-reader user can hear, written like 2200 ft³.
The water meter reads 21.29 ft³
